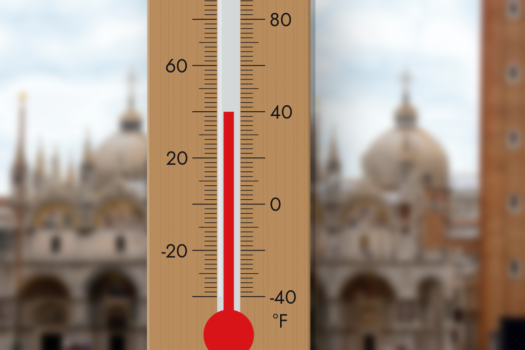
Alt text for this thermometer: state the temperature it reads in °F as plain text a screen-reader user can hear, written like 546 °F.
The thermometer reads 40 °F
